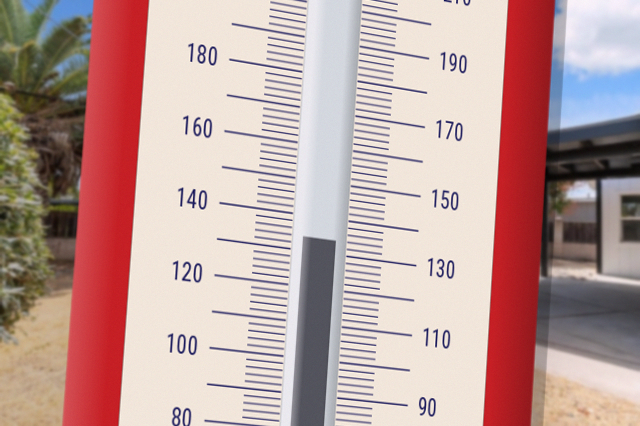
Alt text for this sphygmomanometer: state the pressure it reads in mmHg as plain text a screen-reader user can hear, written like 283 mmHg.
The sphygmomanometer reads 134 mmHg
